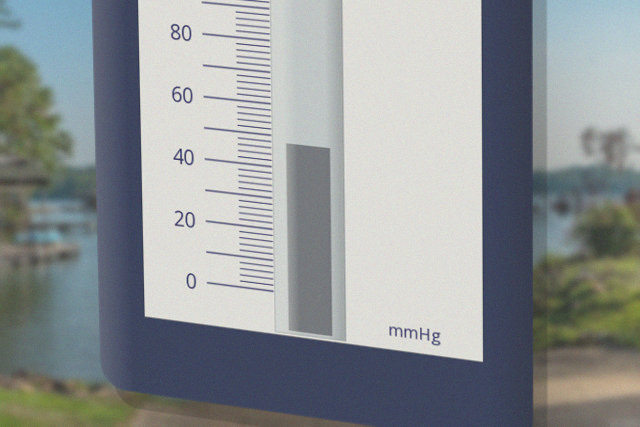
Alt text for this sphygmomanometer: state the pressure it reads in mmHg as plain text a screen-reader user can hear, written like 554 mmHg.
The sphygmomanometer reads 48 mmHg
